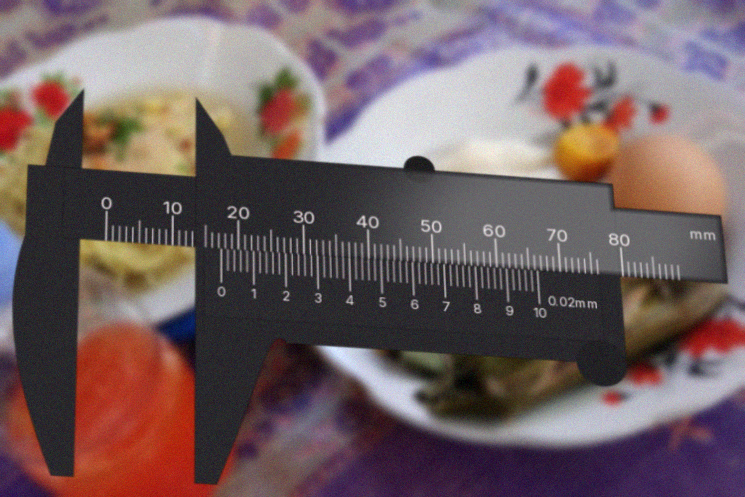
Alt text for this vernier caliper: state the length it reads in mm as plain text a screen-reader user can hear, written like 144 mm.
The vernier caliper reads 17.4 mm
